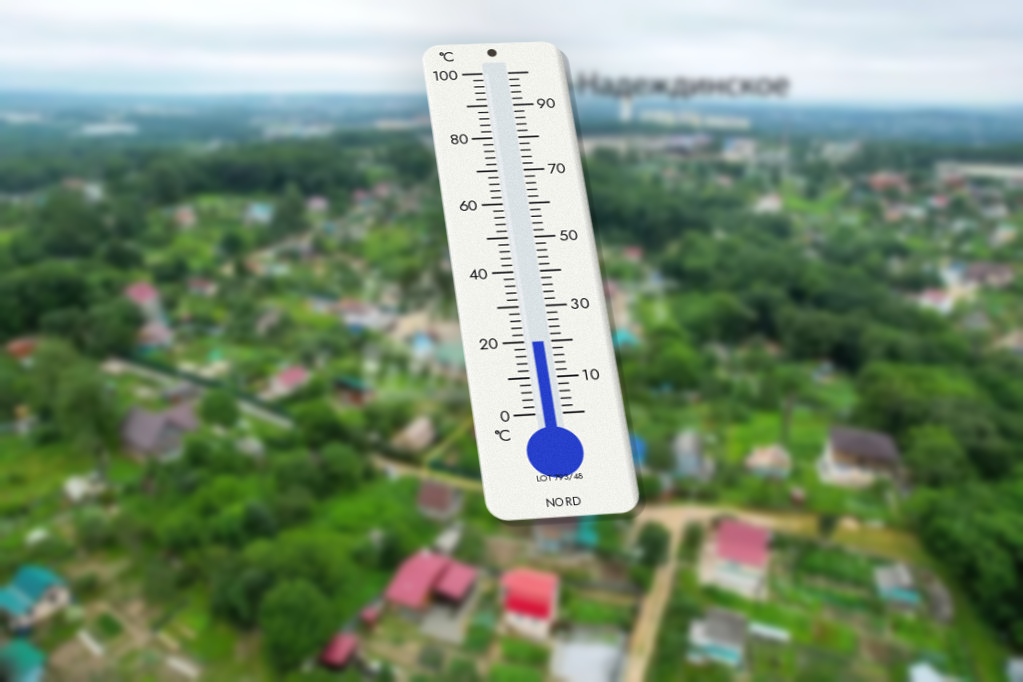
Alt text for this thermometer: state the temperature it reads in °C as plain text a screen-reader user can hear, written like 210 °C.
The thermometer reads 20 °C
